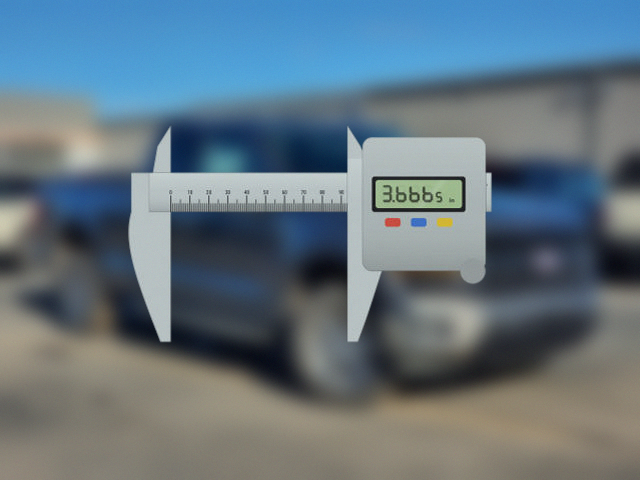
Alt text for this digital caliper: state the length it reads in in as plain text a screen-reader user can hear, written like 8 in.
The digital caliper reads 3.6665 in
